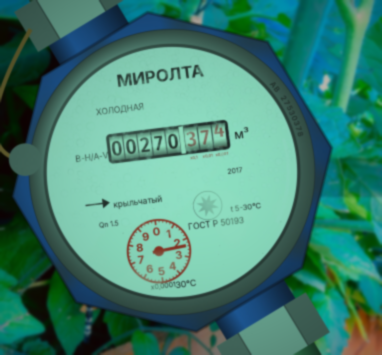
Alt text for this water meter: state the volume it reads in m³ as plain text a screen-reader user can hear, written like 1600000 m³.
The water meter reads 270.3742 m³
